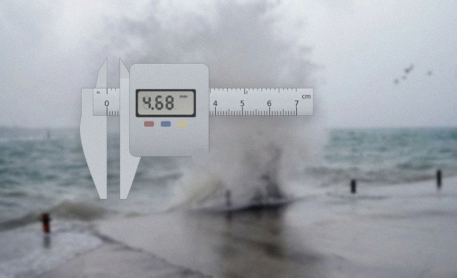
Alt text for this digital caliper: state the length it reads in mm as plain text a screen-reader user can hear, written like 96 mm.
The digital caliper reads 4.68 mm
